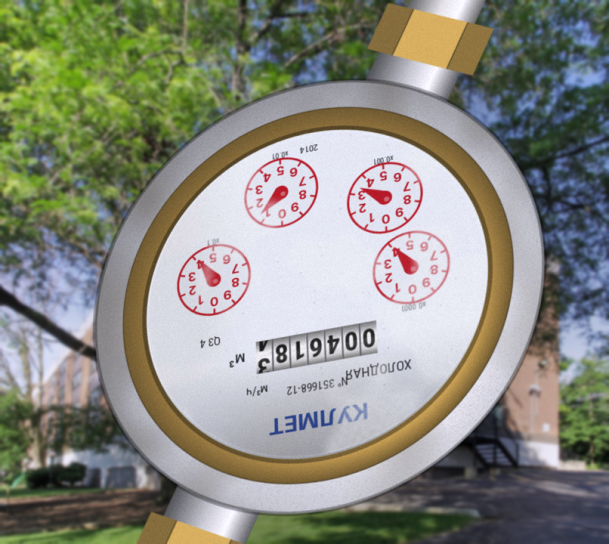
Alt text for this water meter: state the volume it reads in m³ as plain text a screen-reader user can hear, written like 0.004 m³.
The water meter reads 46183.4134 m³
